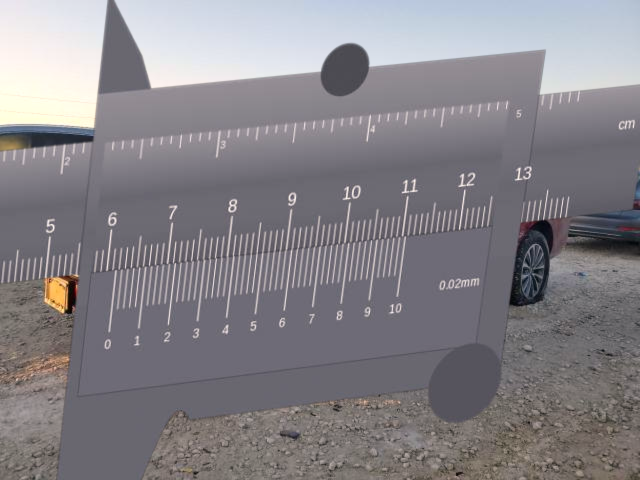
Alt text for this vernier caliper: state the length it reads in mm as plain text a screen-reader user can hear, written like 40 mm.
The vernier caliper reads 61.5 mm
